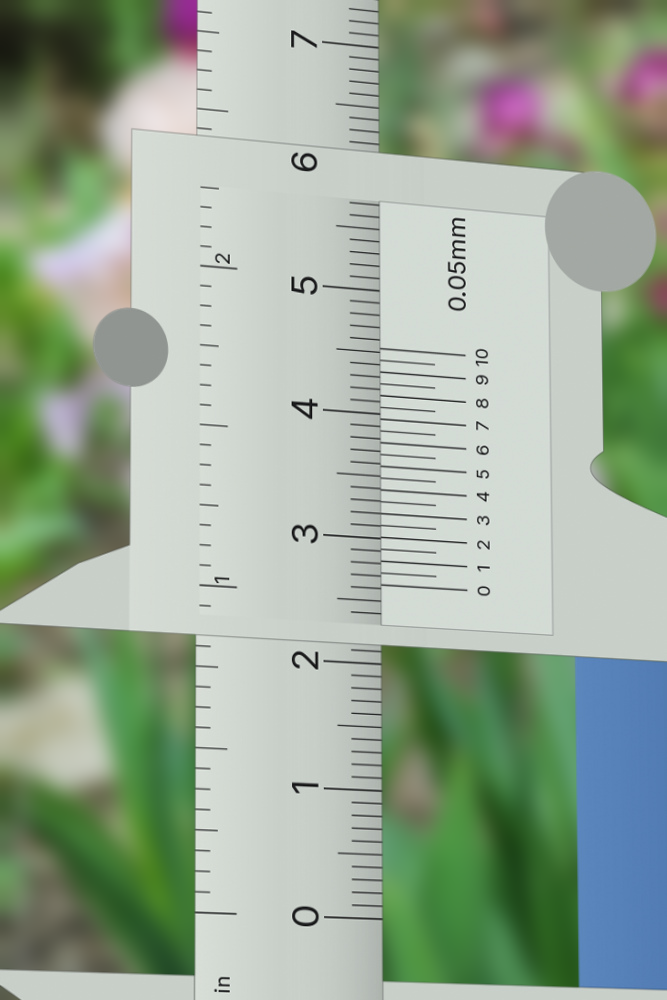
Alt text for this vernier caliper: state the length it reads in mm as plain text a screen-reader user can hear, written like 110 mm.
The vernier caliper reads 26.3 mm
